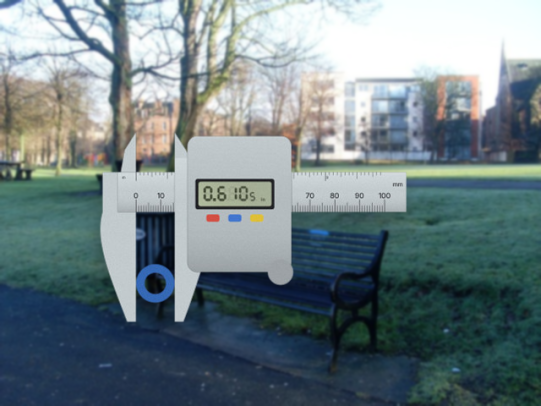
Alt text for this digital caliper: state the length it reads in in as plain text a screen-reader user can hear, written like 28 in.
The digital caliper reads 0.6105 in
